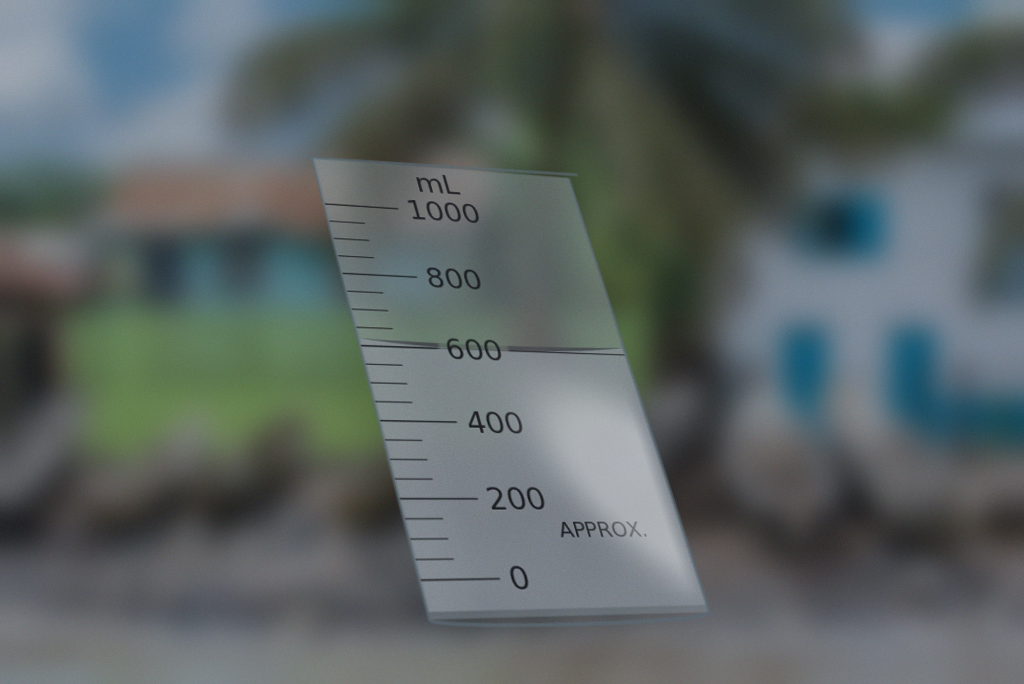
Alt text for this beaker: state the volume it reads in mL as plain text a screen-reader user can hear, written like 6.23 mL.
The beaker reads 600 mL
